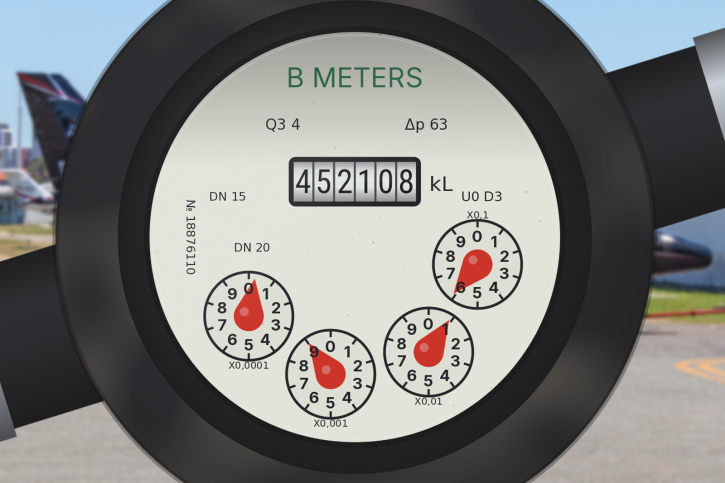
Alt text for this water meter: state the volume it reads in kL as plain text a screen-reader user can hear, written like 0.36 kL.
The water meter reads 452108.6090 kL
